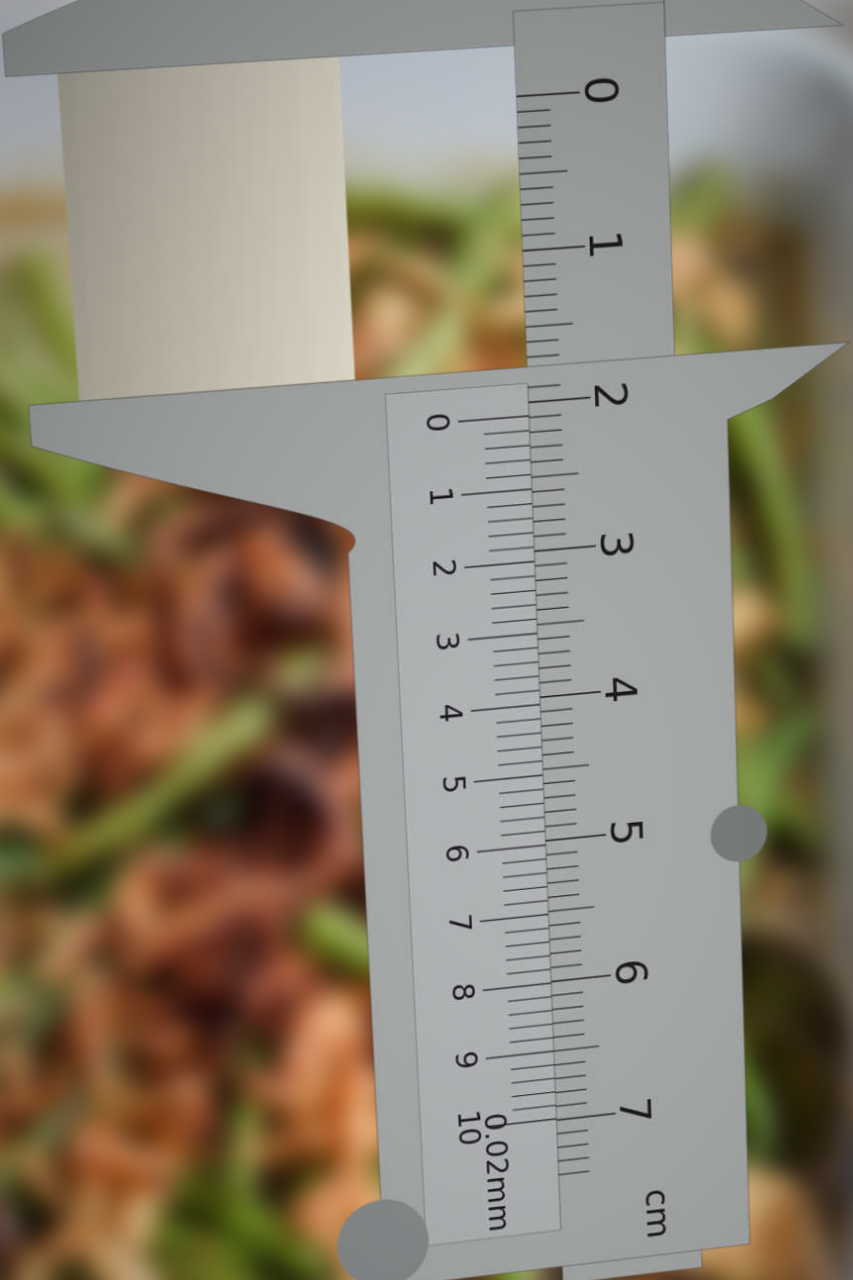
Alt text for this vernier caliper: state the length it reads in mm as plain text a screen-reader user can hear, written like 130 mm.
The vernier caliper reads 20.9 mm
